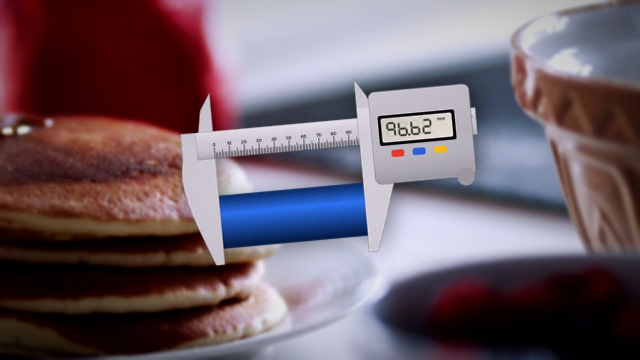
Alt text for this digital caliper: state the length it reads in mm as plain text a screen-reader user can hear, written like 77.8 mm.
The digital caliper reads 96.62 mm
